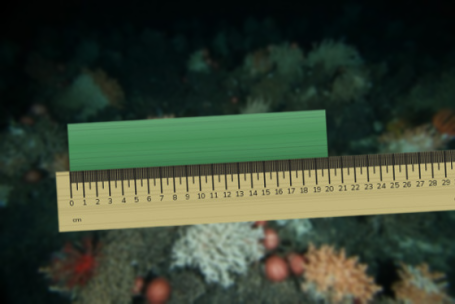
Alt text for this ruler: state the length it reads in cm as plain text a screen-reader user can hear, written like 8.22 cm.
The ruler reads 20 cm
